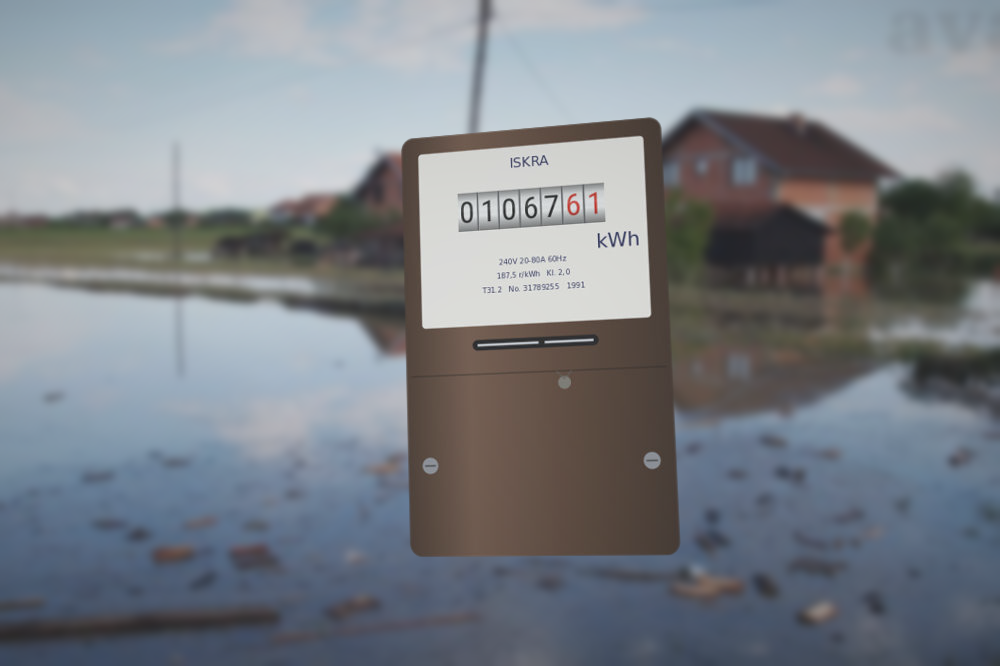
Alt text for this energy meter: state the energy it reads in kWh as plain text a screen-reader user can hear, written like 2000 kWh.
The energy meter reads 1067.61 kWh
